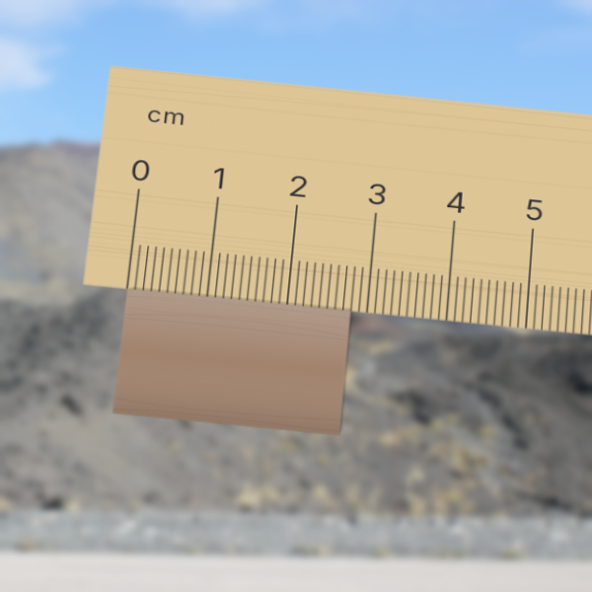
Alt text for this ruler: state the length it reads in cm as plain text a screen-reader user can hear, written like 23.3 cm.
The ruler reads 2.8 cm
